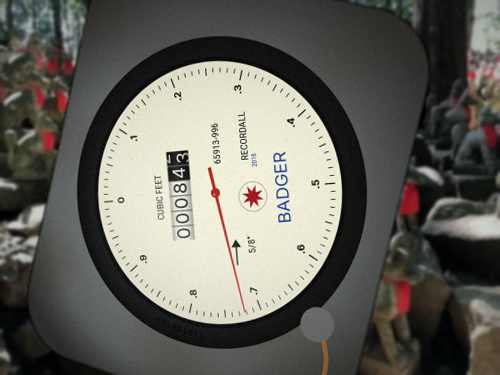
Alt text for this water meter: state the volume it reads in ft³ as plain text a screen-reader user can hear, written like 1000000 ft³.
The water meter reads 842.72 ft³
